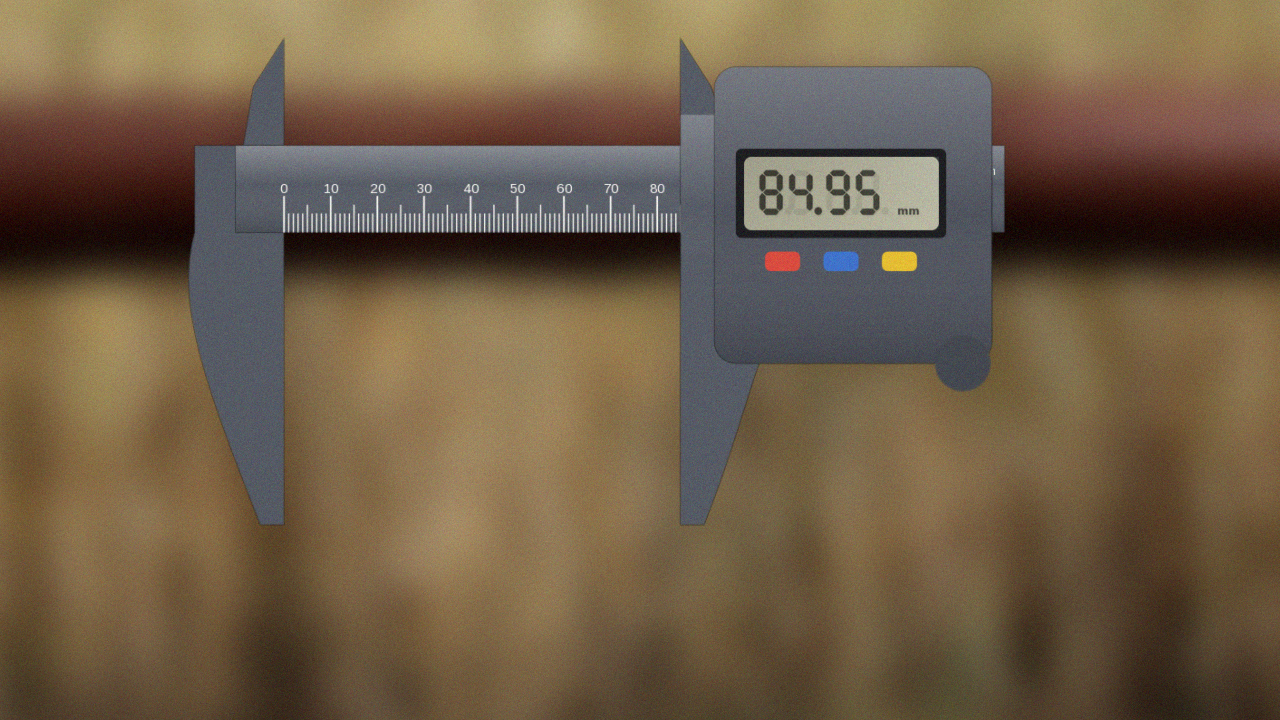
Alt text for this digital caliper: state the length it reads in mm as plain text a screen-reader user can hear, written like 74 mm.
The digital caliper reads 84.95 mm
